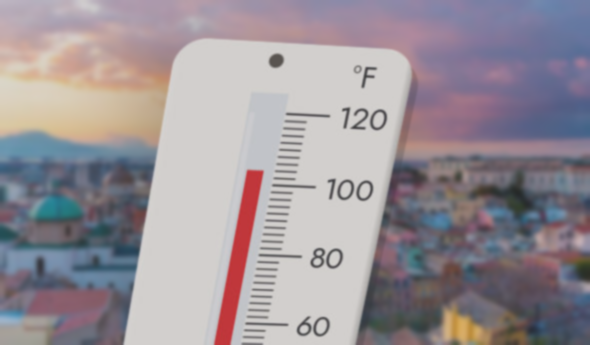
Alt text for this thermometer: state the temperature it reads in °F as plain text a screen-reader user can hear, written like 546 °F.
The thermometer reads 104 °F
